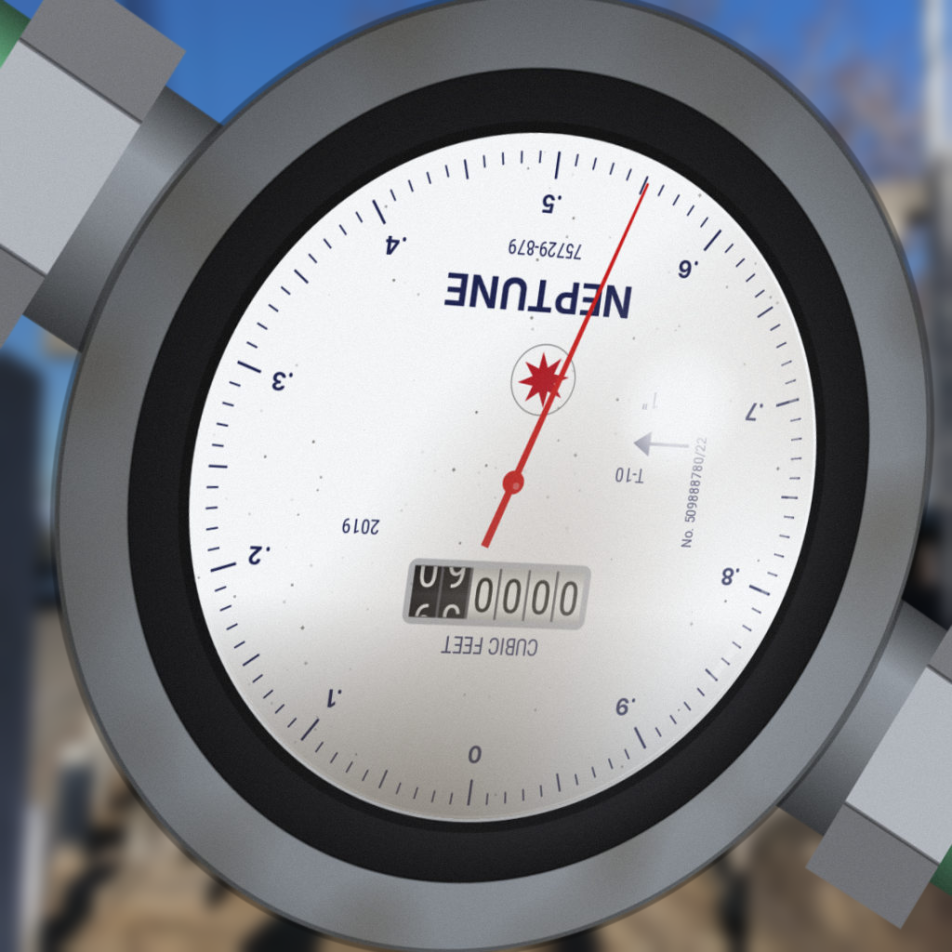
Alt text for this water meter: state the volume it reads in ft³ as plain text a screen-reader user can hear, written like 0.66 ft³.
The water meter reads 59.55 ft³
